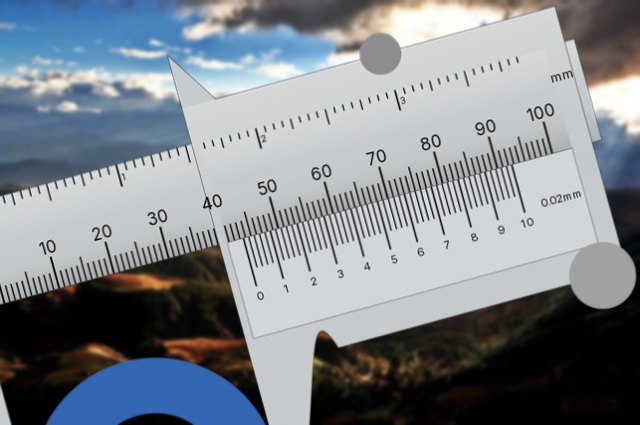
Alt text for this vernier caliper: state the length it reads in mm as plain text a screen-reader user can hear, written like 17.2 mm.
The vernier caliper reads 43.6 mm
